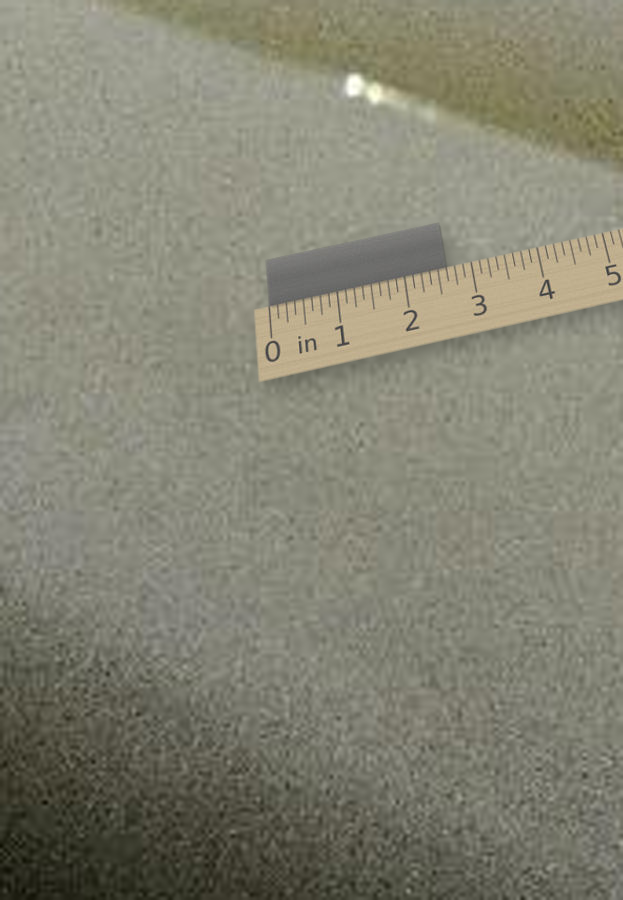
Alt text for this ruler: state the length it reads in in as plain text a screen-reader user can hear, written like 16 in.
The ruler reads 2.625 in
